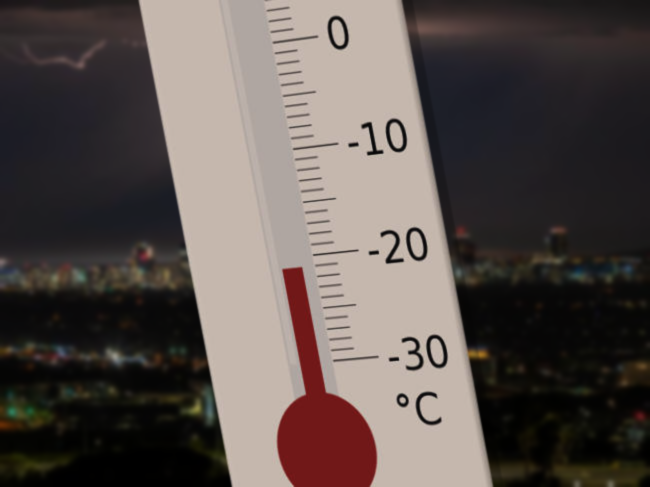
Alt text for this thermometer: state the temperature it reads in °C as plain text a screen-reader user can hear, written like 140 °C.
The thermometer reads -21 °C
